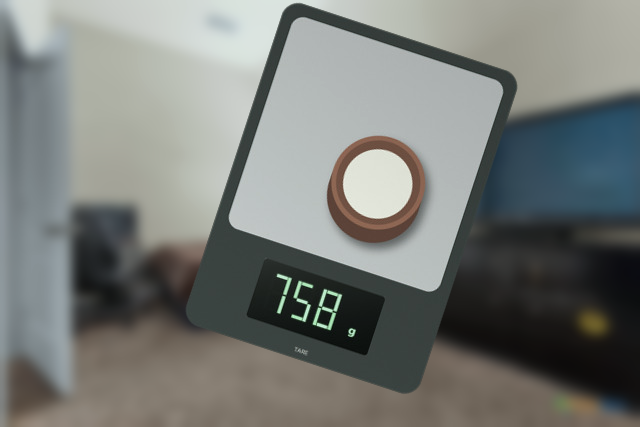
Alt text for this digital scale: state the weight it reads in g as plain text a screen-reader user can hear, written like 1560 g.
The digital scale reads 758 g
